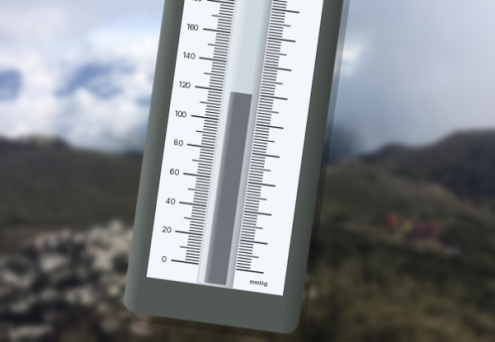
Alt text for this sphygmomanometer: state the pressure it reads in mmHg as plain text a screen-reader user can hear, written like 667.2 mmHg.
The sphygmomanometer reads 120 mmHg
